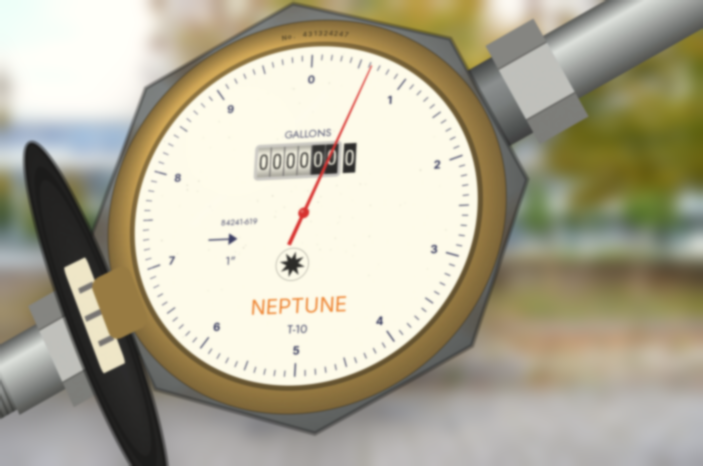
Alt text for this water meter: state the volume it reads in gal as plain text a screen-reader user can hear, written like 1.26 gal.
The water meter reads 0.6 gal
